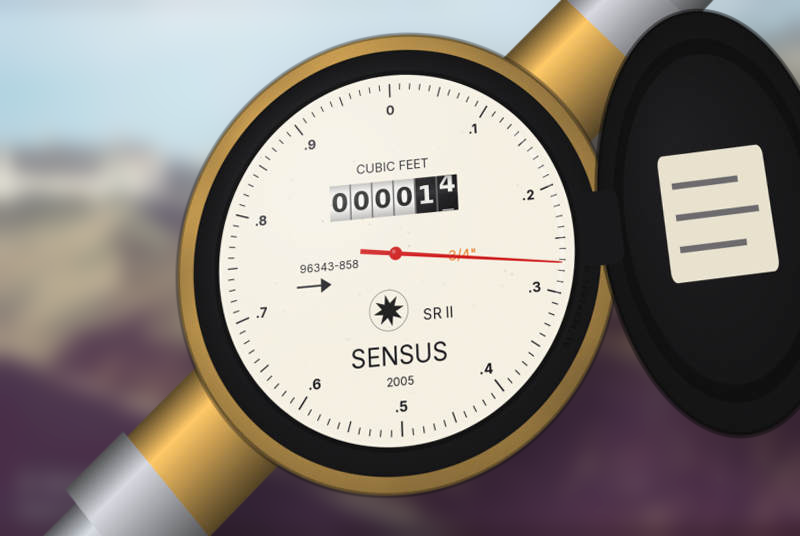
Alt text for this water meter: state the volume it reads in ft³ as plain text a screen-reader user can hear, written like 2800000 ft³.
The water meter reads 14.27 ft³
